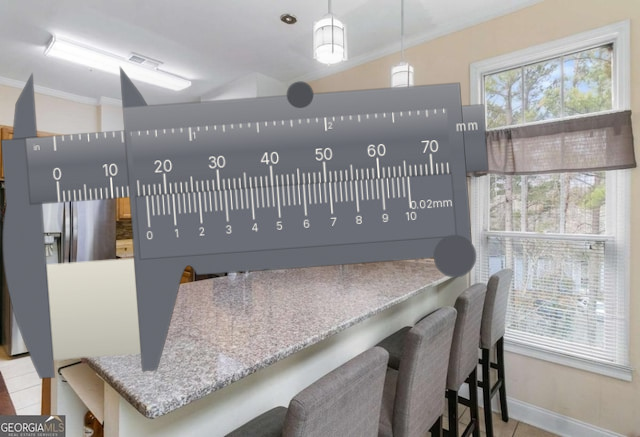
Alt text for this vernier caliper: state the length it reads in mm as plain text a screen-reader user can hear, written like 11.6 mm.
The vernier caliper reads 16.5 mm
